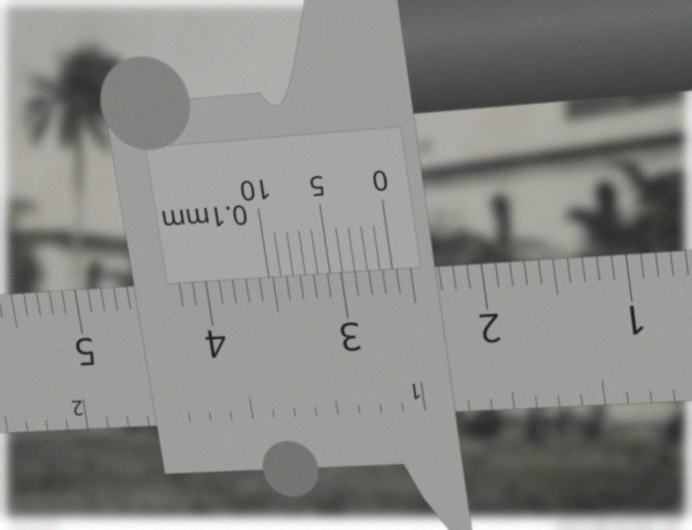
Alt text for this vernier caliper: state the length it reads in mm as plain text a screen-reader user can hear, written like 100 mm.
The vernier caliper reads 26.3 mm
